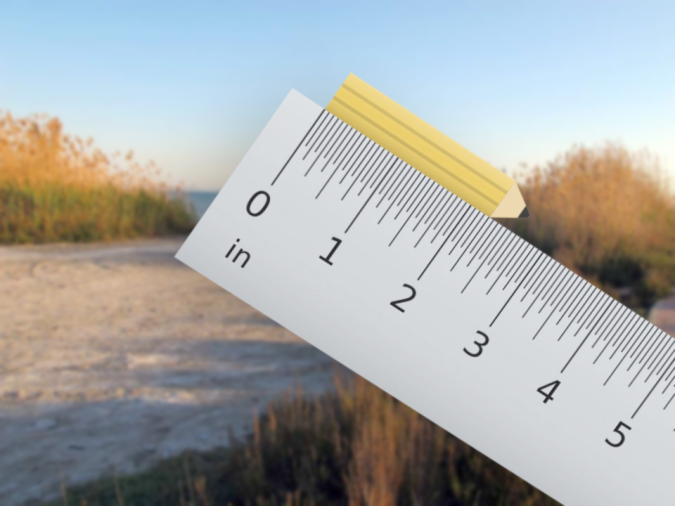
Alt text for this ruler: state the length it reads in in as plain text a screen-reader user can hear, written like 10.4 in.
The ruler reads 2.625 in
